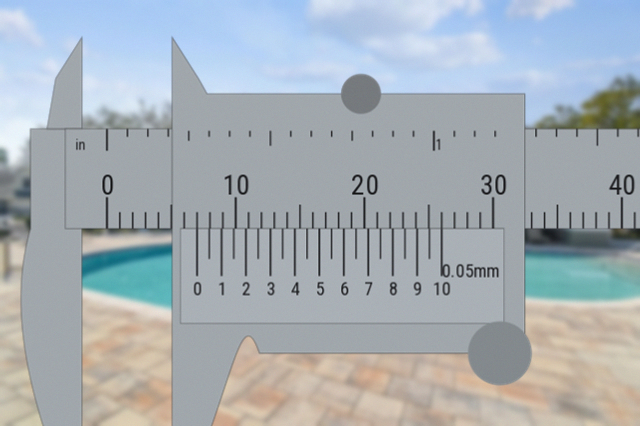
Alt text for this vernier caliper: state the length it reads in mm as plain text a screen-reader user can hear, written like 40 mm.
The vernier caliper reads 7.0 mm
